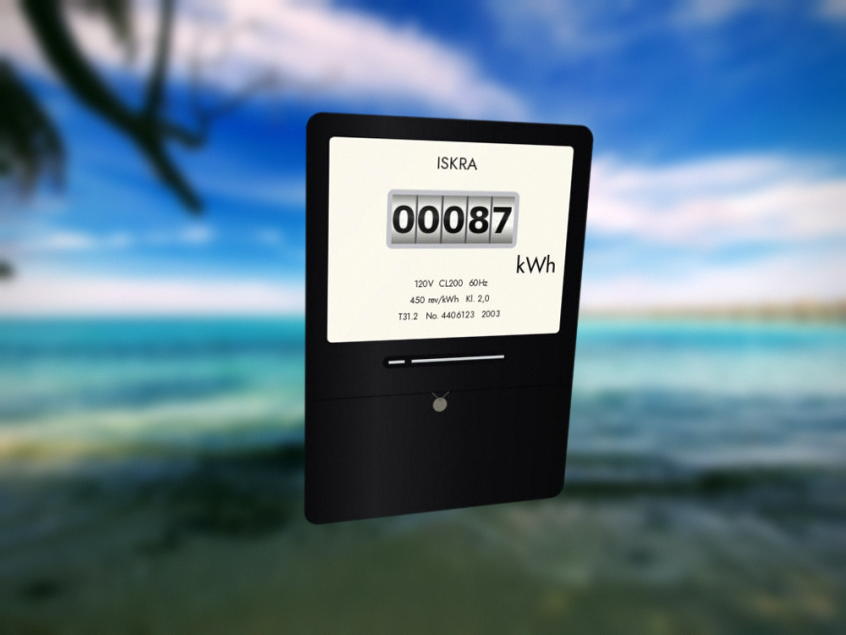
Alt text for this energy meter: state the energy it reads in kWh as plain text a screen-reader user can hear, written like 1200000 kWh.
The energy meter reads 87 kWh
